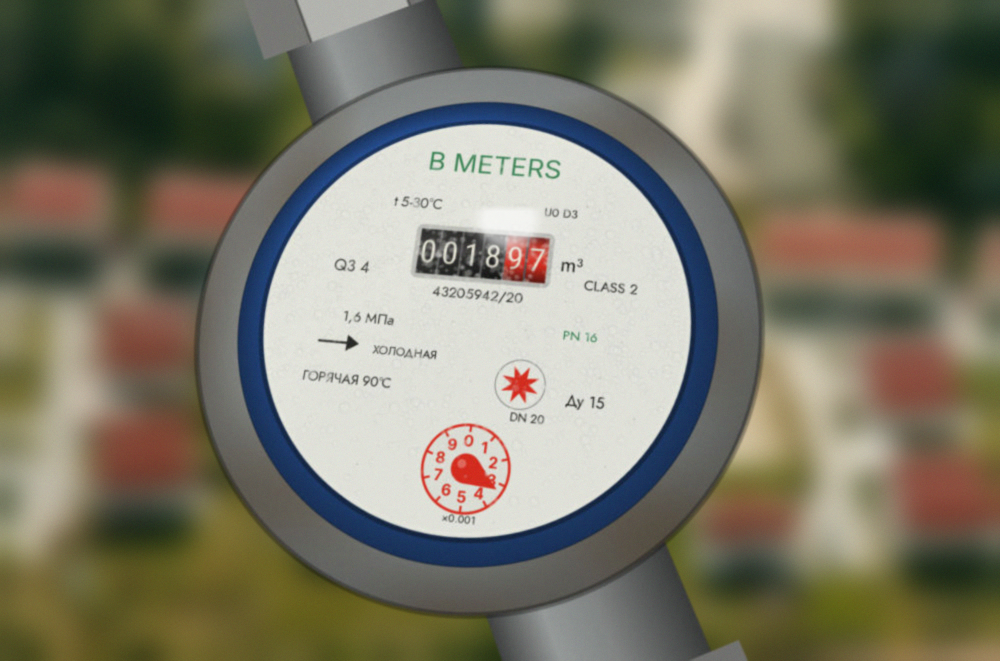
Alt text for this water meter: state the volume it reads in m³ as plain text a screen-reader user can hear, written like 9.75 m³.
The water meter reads 18.973 m³
